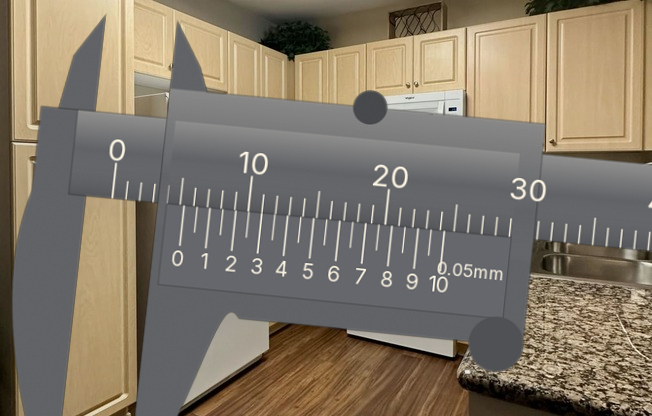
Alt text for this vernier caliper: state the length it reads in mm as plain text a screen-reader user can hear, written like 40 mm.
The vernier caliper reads 5.3 mm
